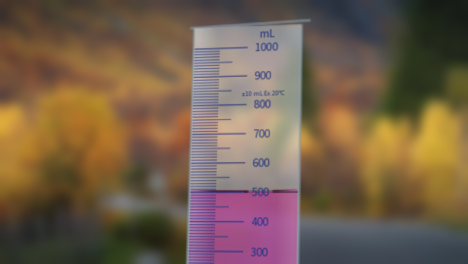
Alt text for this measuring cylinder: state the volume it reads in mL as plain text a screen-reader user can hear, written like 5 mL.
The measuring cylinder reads 500 mL
